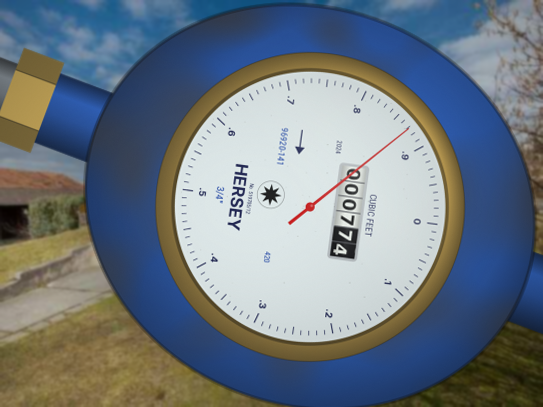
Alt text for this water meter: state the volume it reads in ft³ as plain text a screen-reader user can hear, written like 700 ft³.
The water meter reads 773.87 ft³
